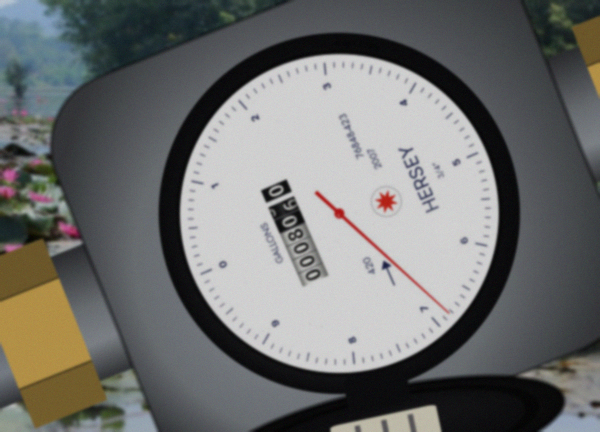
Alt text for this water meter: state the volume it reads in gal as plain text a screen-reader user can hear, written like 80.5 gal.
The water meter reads 8056.8 gal
